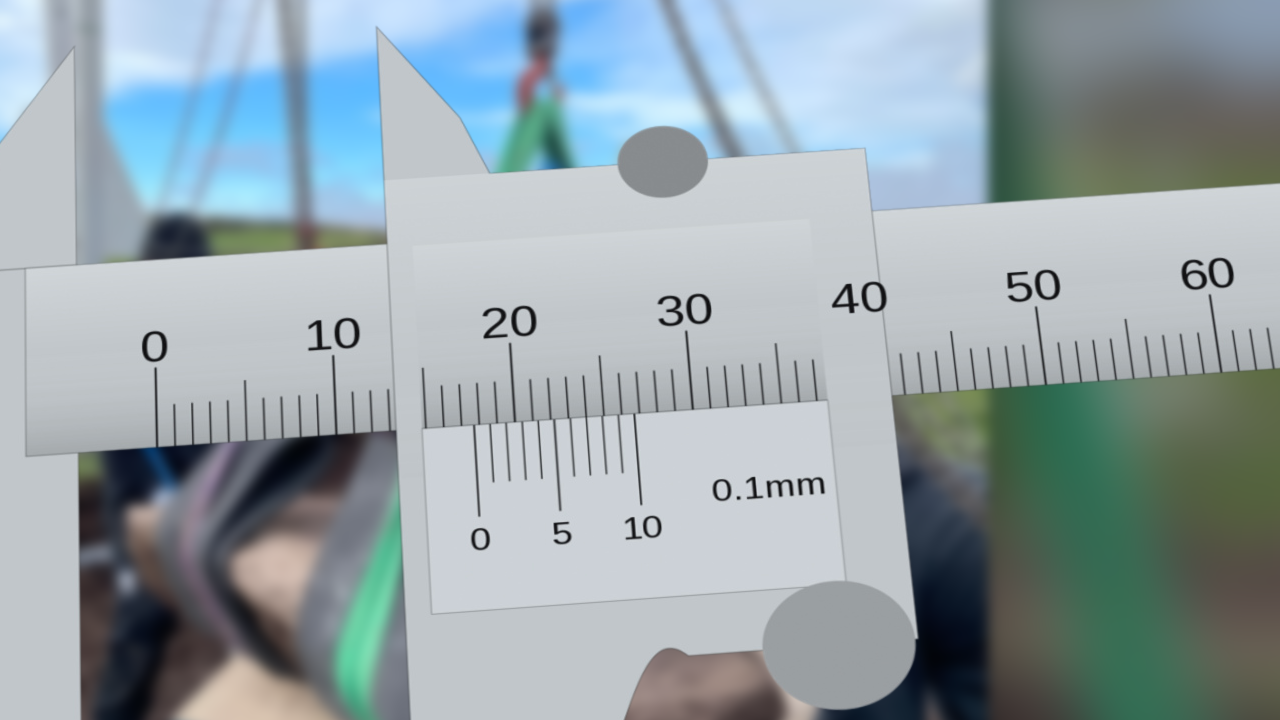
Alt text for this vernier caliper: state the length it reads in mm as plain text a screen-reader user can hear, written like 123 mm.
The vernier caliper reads 17.7 mm
